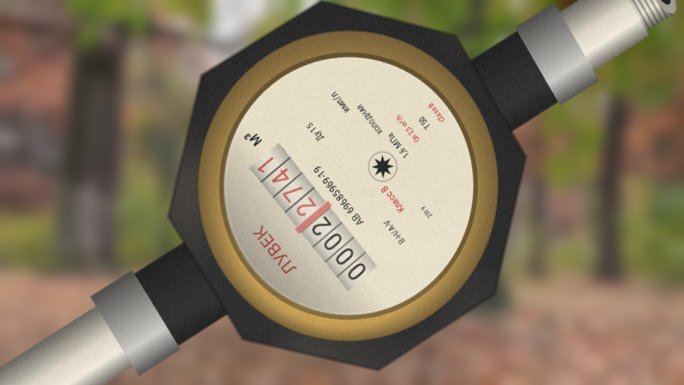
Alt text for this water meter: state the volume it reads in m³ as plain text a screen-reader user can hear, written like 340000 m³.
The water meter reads 2.2741 m³
